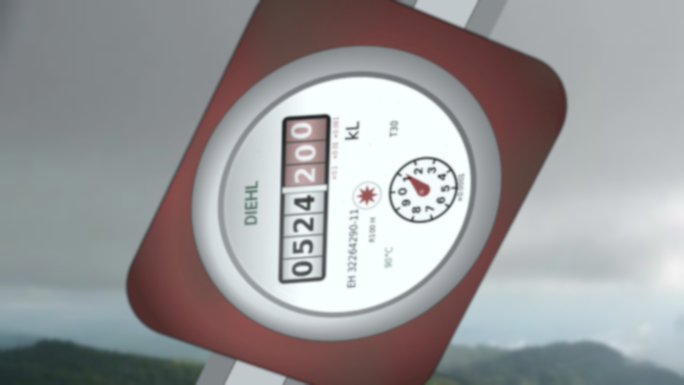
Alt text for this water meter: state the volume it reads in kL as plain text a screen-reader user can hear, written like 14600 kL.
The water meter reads 524.2001 kL
